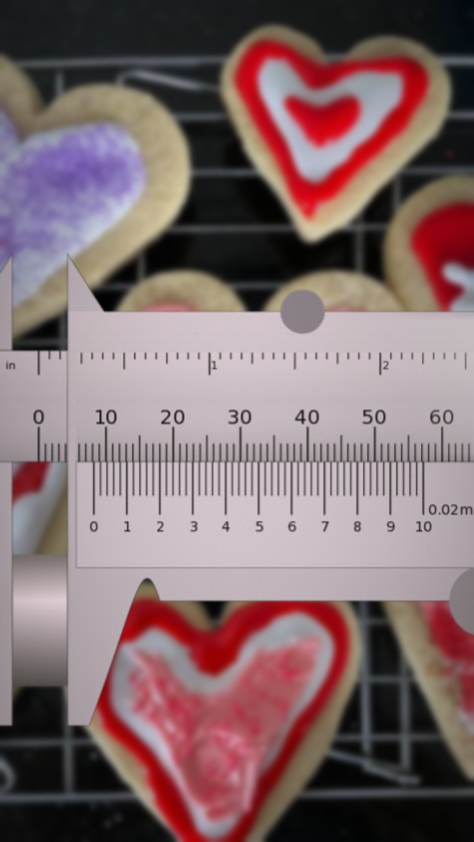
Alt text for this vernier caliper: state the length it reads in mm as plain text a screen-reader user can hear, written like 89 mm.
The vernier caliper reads 8.2 mm
